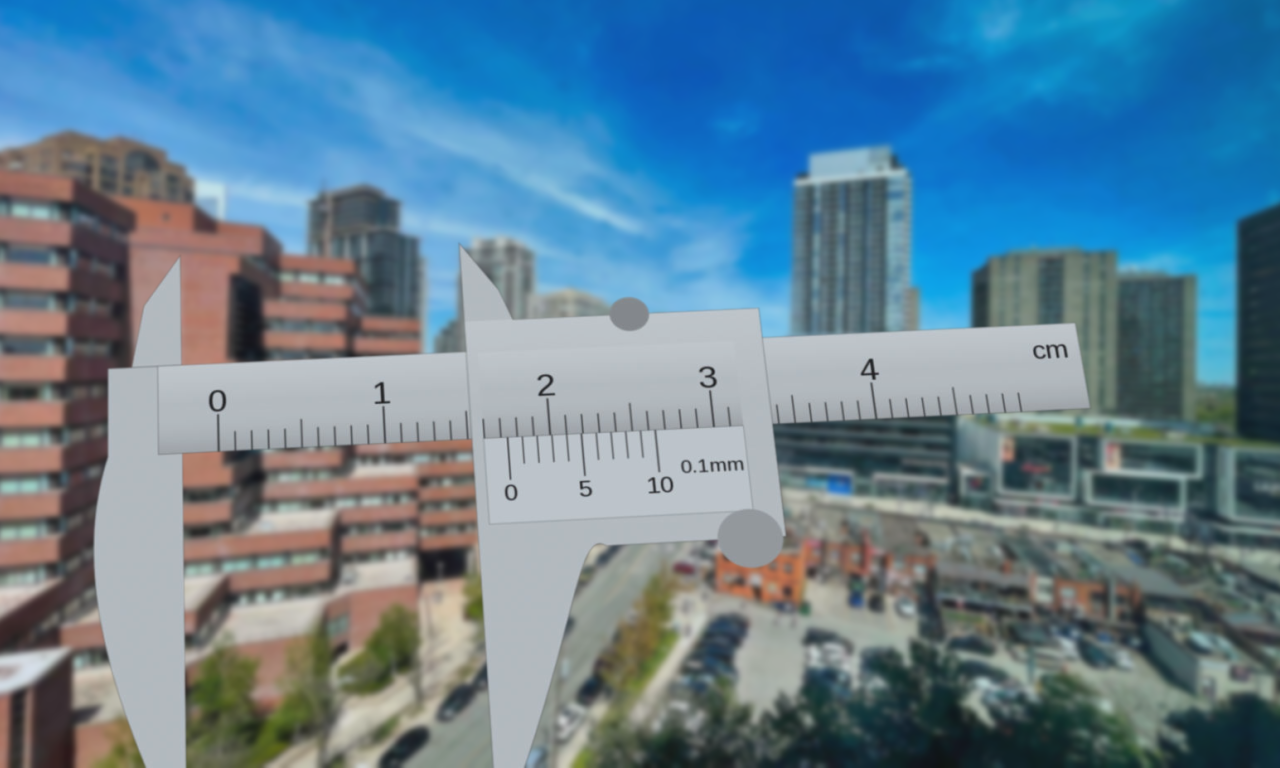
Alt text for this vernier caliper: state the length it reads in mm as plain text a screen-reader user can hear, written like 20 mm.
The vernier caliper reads 17.4 mm
